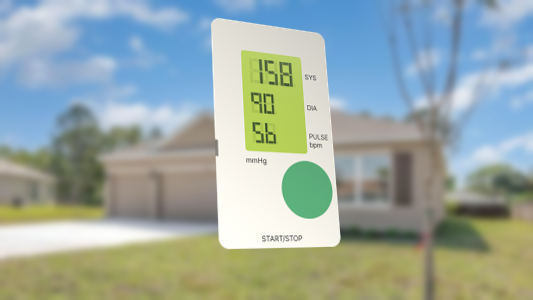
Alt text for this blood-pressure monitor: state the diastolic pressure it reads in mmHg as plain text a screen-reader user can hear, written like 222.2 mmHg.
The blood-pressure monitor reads 90 mmHg
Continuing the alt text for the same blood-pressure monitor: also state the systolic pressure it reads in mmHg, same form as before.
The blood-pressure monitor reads 158 mmHg
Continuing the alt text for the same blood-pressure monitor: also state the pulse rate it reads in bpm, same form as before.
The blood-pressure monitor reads 56 bpm
